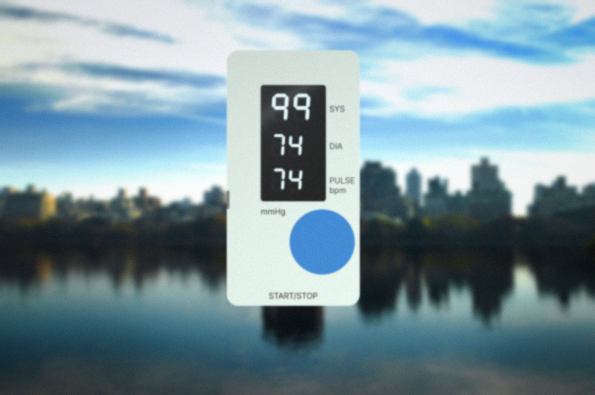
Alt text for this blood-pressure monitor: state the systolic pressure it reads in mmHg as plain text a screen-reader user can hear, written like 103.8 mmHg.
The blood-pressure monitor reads 99 mmHg
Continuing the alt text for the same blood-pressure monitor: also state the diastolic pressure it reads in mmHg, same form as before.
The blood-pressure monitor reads 74 mmHg
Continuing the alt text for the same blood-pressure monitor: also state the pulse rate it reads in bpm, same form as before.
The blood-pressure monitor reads 74 bpm
